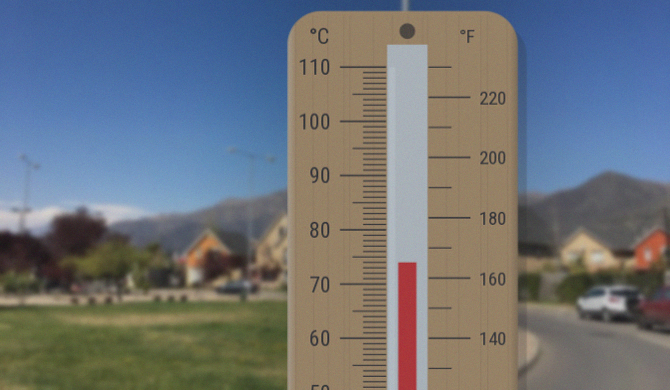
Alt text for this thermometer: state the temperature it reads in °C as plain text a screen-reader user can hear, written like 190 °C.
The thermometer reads 74 °C
